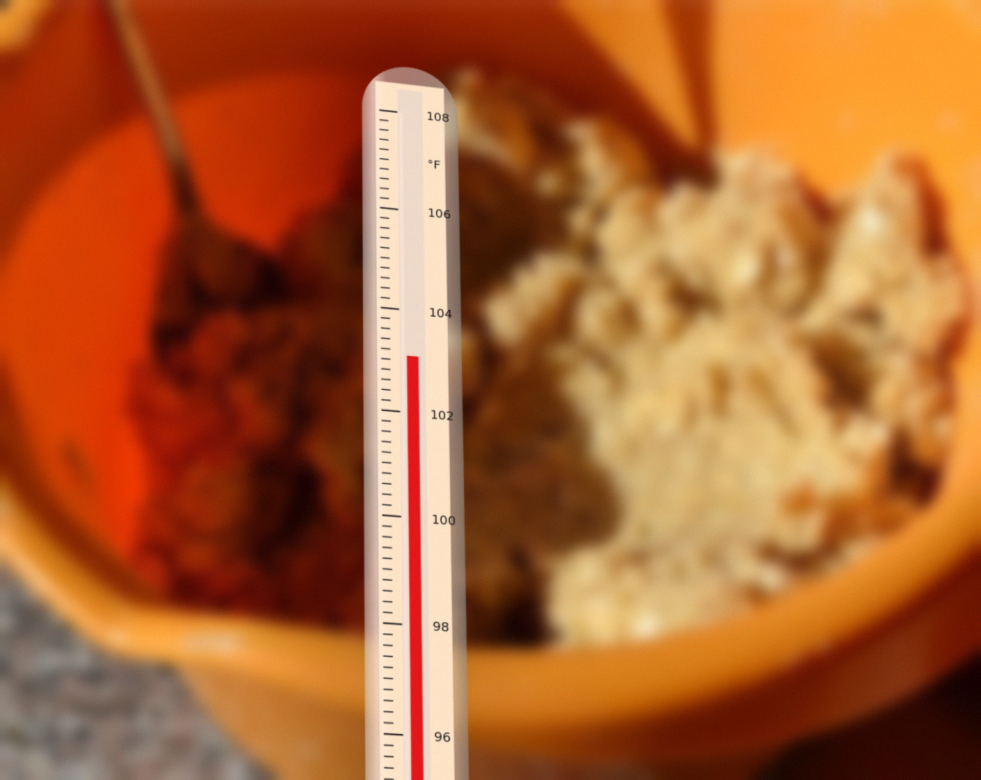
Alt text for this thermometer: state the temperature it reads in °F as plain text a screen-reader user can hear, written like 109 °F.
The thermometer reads 103.1 °F
